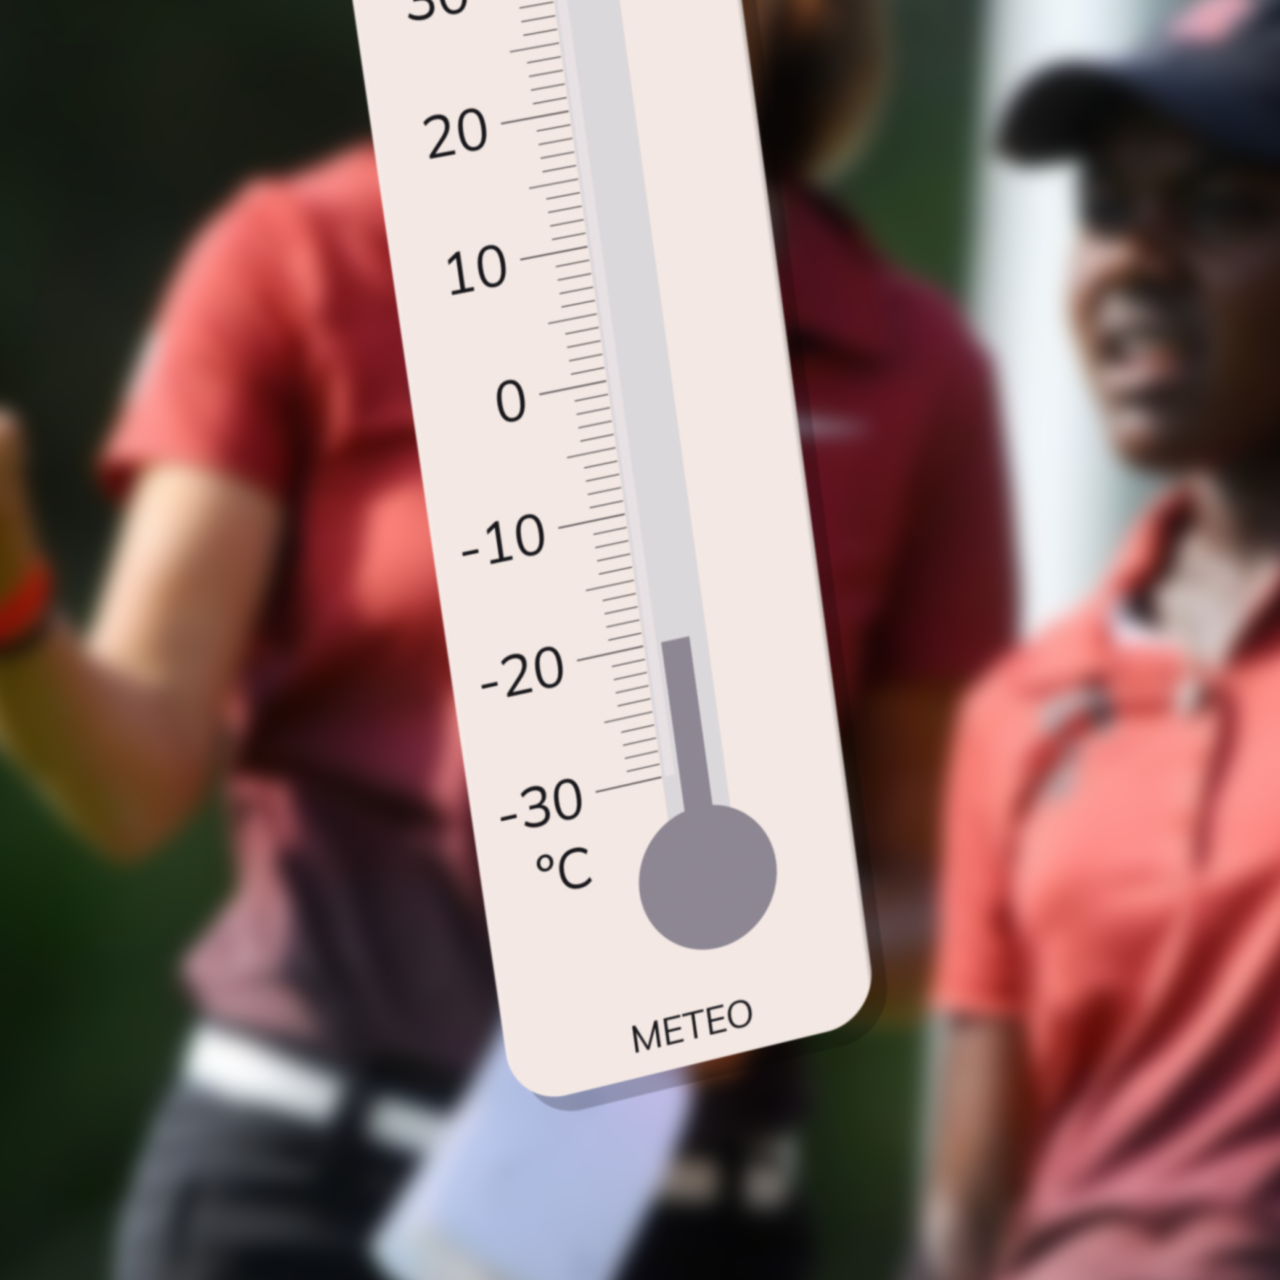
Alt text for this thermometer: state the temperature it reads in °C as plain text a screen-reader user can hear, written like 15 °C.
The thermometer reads -20 °C
